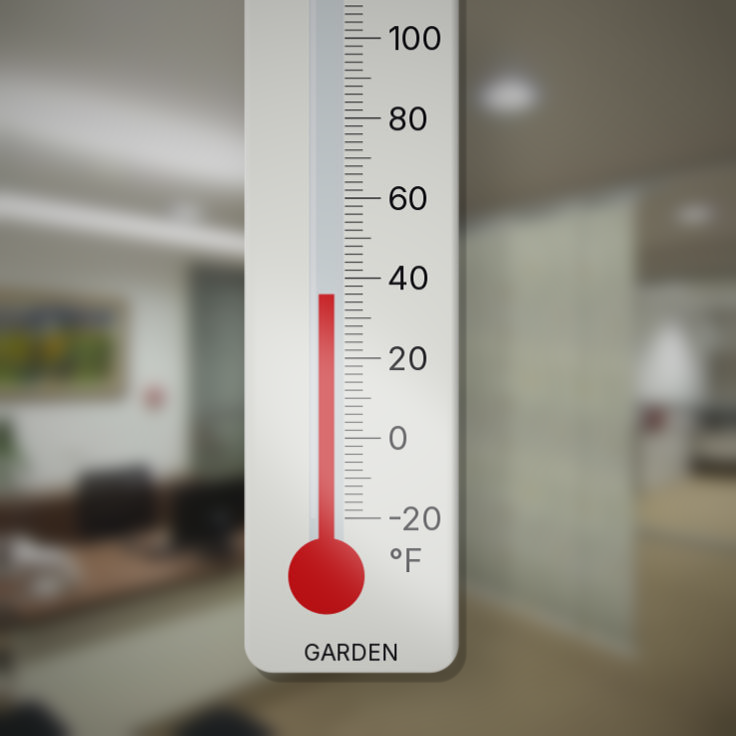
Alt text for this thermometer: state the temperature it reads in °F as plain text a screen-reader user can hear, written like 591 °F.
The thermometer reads 36 °F
